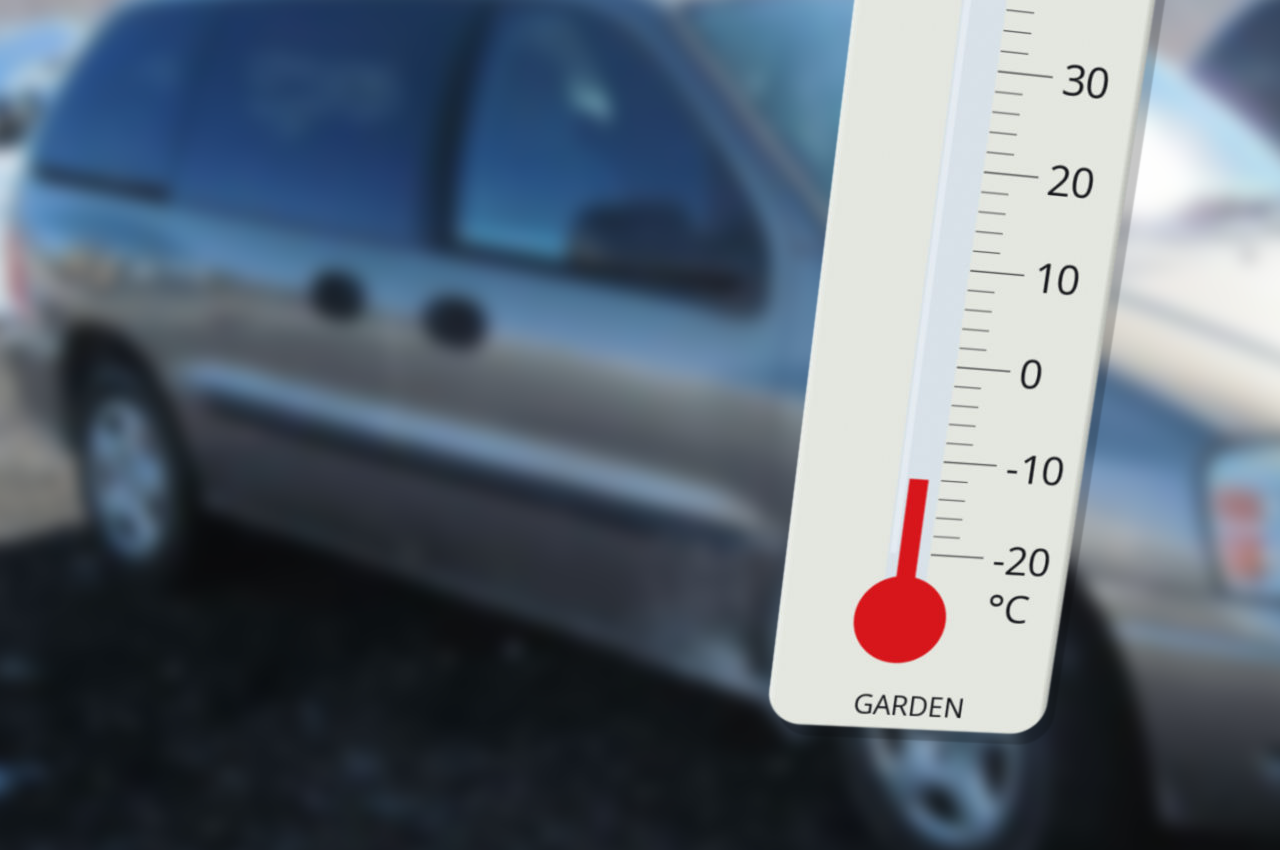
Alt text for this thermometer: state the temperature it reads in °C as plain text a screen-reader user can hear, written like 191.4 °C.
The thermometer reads -12 °C
